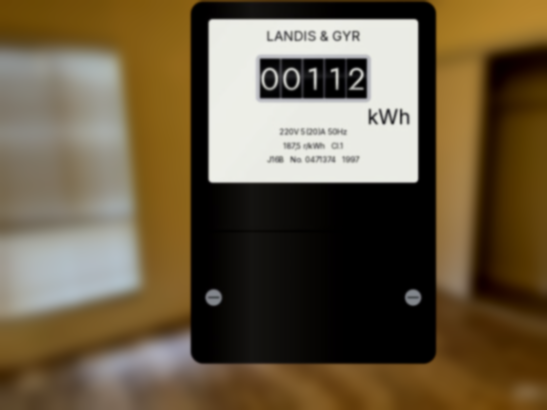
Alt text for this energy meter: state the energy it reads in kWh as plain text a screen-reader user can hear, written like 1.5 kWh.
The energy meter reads 112 kWh
